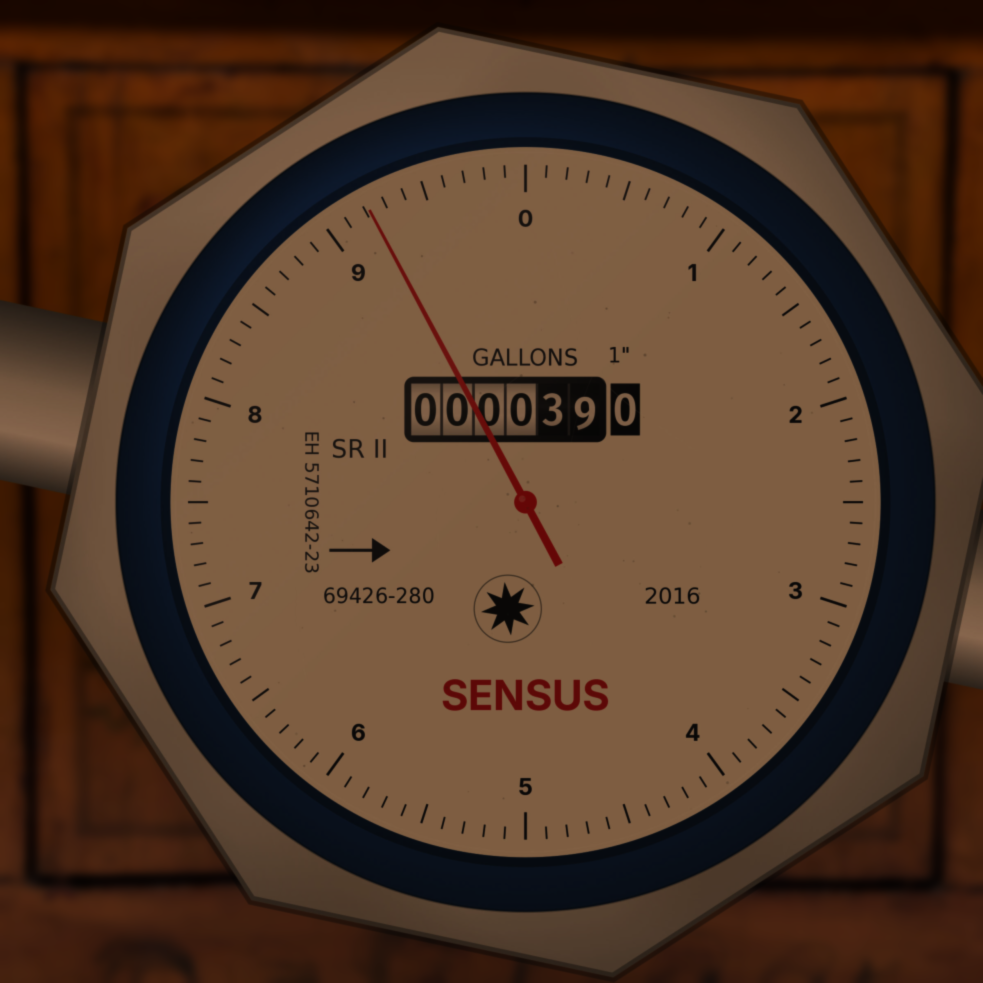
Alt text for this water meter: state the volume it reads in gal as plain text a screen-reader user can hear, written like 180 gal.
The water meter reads 389.2 gal
